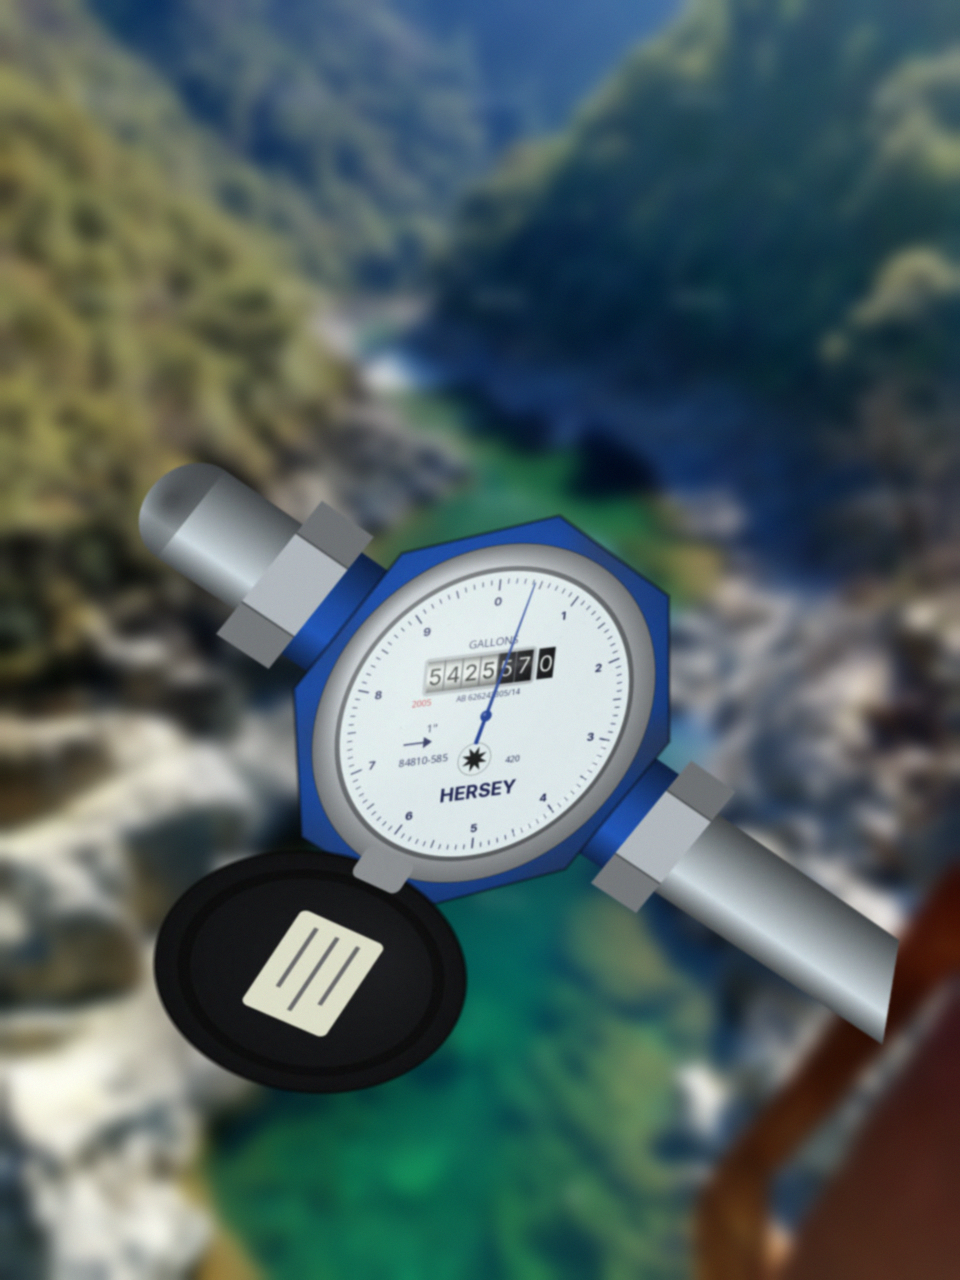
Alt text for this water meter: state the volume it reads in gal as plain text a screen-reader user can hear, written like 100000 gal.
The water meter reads 5425570.4 gal
